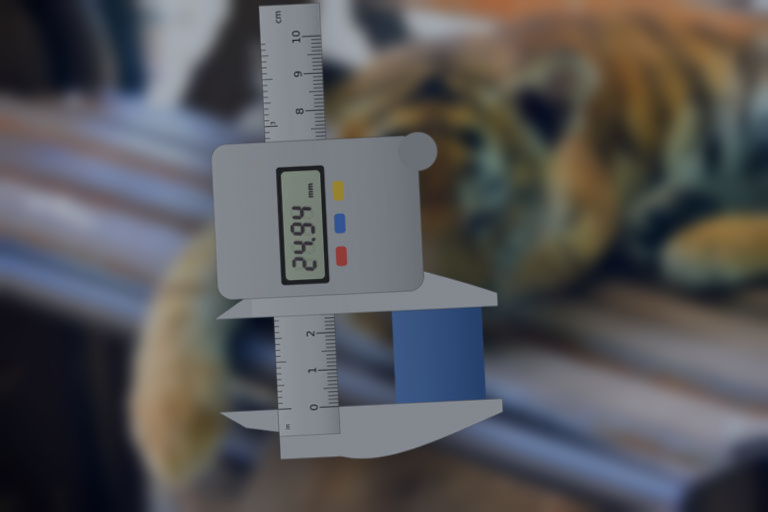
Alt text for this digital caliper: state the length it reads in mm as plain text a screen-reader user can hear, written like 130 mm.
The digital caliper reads 24.94 mm
